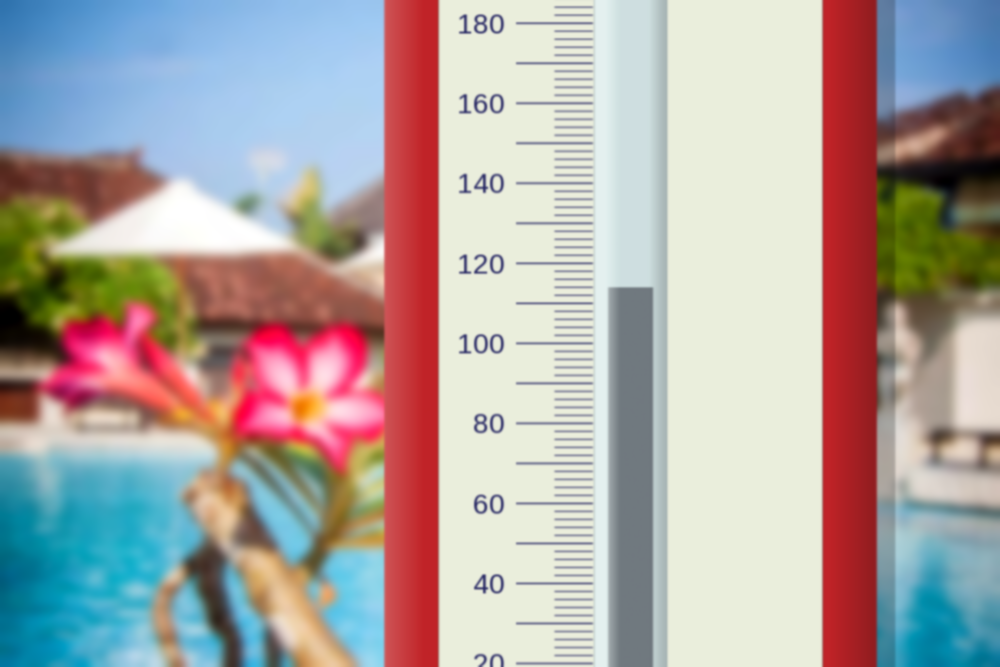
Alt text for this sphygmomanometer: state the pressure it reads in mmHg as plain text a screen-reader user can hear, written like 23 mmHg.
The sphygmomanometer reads 114 mmHg
